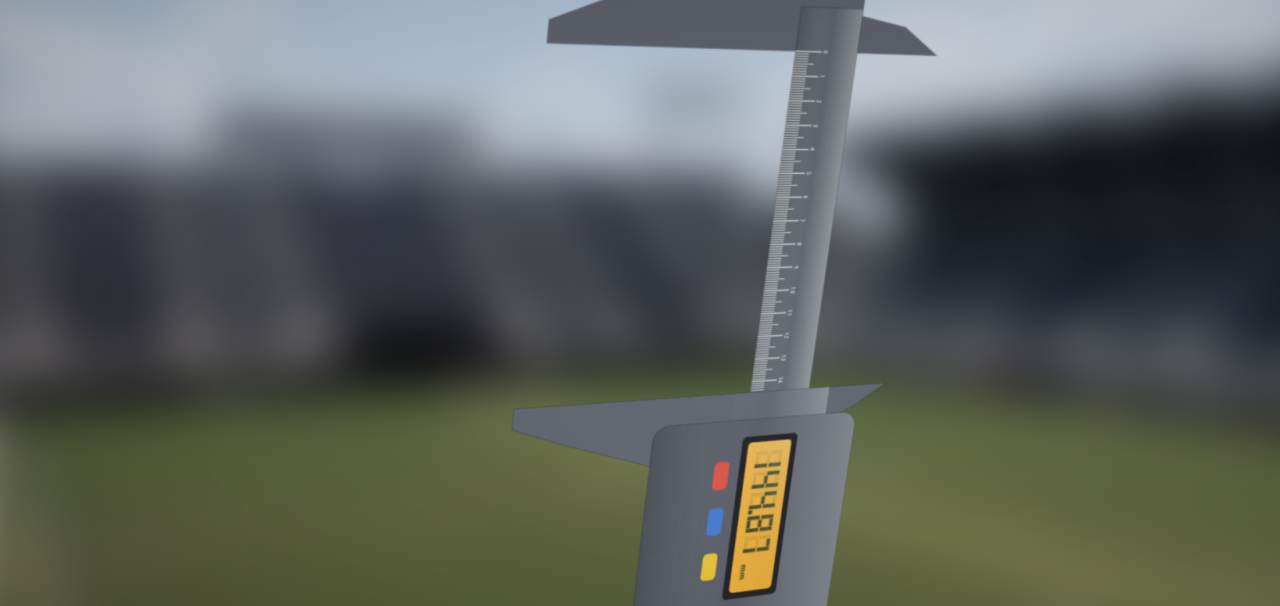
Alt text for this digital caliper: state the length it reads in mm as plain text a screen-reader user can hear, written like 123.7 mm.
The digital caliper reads 144.87 mm
